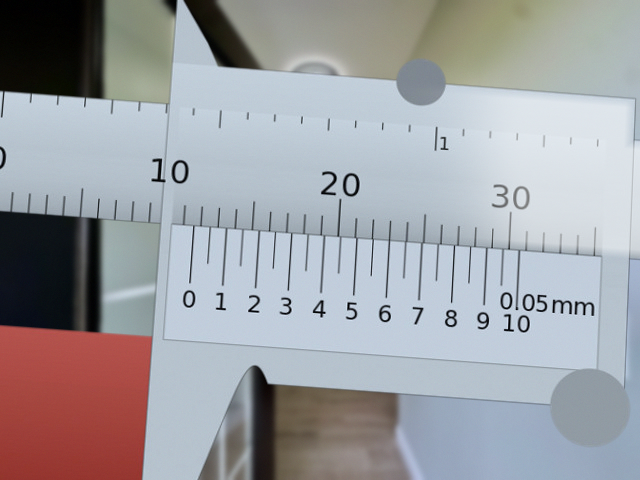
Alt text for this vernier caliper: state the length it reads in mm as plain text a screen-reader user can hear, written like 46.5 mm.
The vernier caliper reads 11.6 mm
